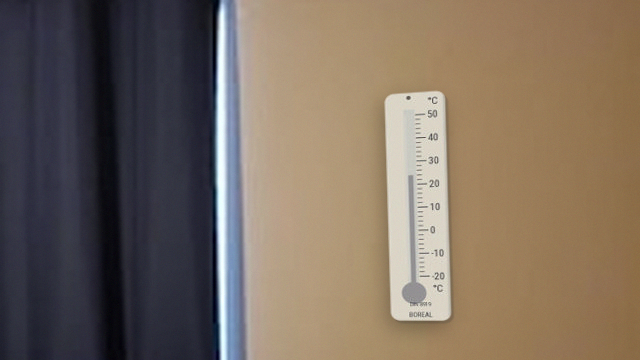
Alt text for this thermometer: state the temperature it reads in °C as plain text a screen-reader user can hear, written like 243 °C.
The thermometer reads 24 °C
